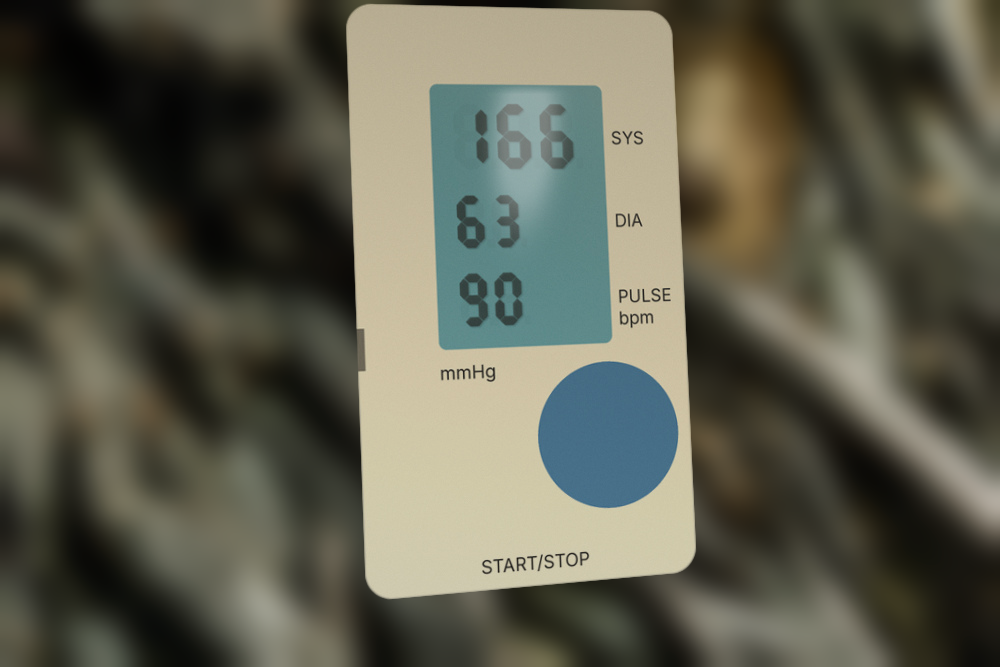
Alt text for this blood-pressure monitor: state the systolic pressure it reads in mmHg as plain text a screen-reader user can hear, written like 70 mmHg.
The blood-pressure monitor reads 166 mmHg
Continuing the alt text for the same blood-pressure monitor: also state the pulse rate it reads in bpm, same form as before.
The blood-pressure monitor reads 90 bpm
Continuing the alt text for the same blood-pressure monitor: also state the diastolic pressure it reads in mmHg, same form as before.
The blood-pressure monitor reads 63 mmHg
